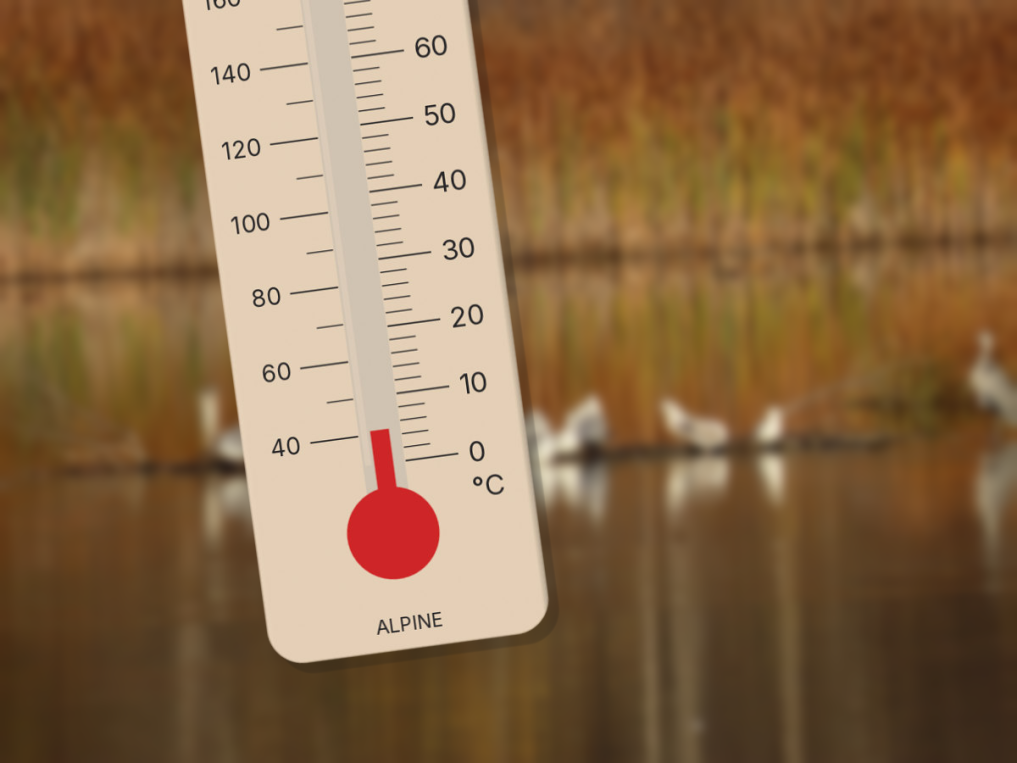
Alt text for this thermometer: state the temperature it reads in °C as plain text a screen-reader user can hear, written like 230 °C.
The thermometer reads 5 °C
